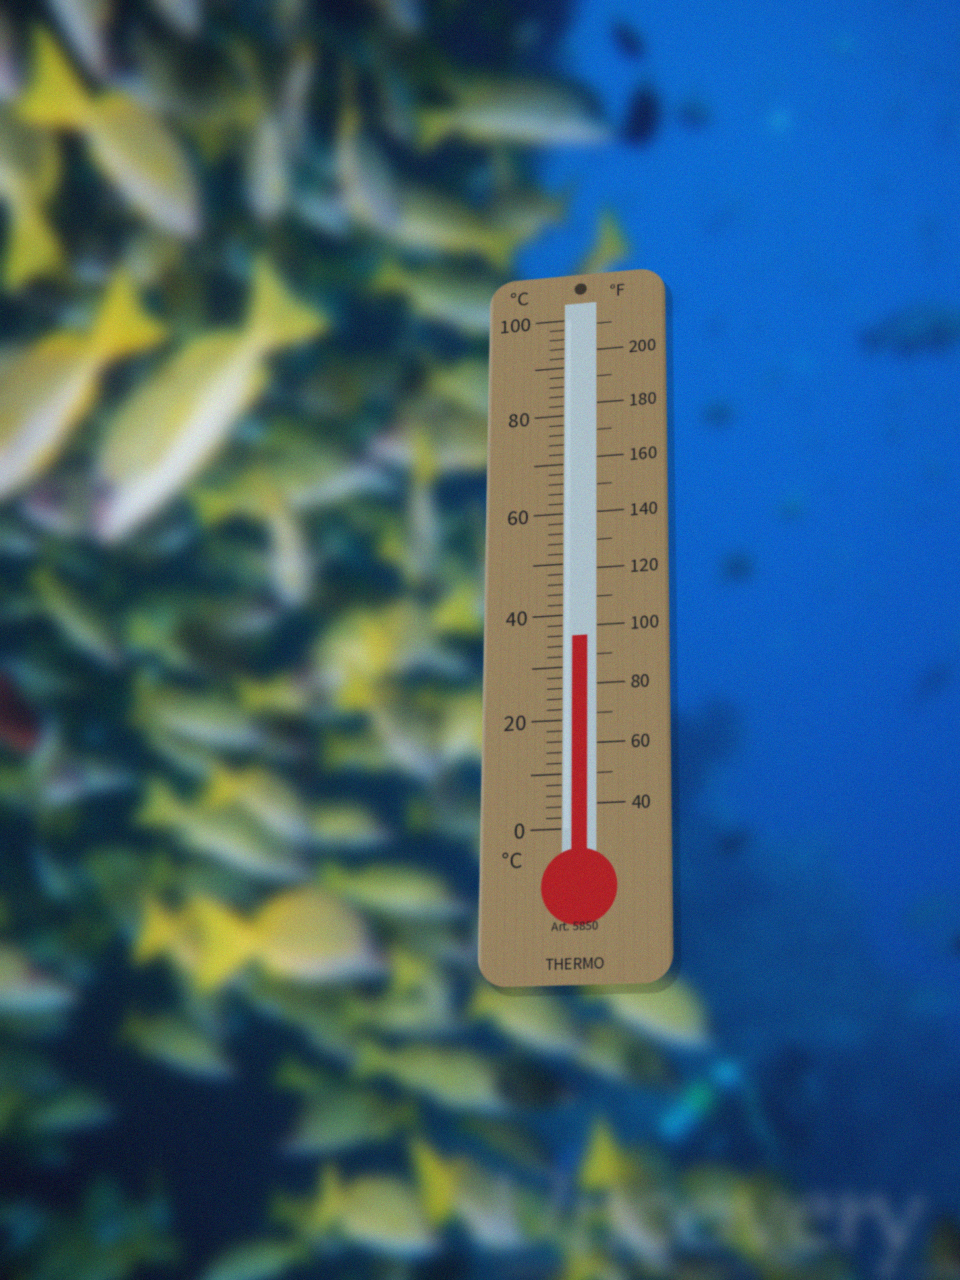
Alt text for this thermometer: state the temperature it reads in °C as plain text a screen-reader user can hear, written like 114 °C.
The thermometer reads 36 °C
